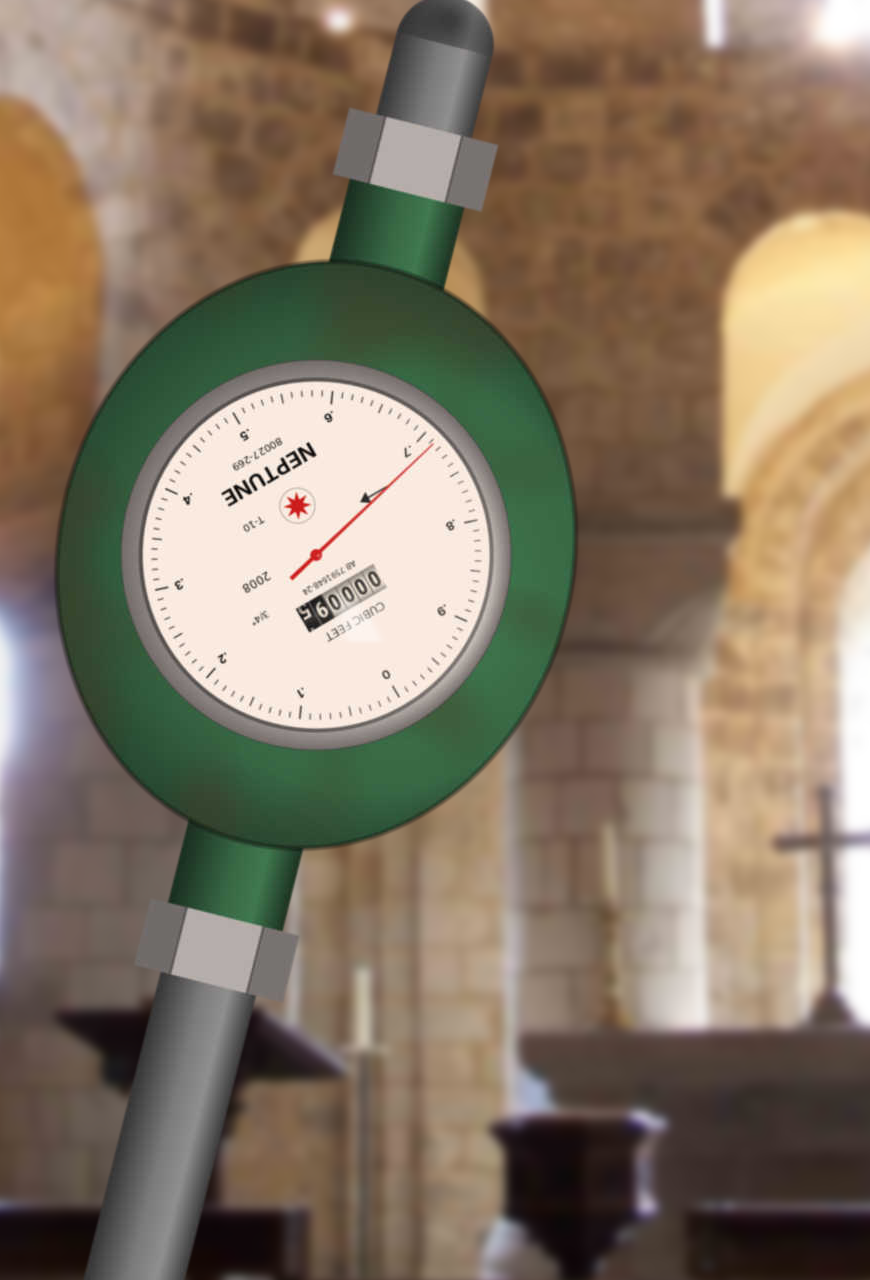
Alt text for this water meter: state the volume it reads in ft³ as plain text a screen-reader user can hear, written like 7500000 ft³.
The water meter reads 94.71 ft³
